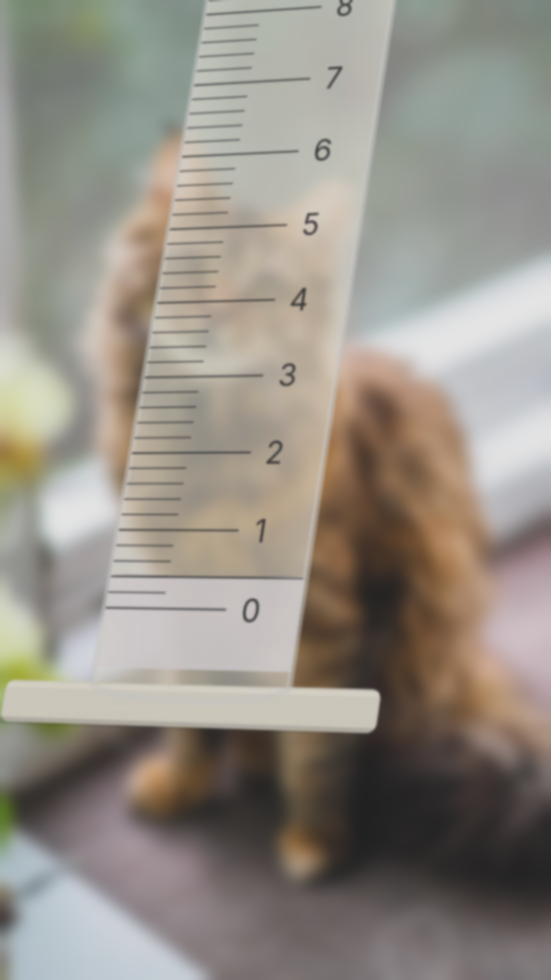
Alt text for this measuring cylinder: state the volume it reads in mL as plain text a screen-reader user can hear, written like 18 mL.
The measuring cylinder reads 0.4 mL
